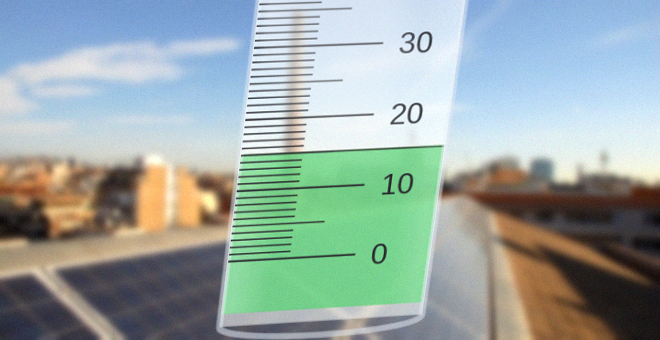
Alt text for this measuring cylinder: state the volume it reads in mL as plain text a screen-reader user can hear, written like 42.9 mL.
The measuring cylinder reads 15 mL
